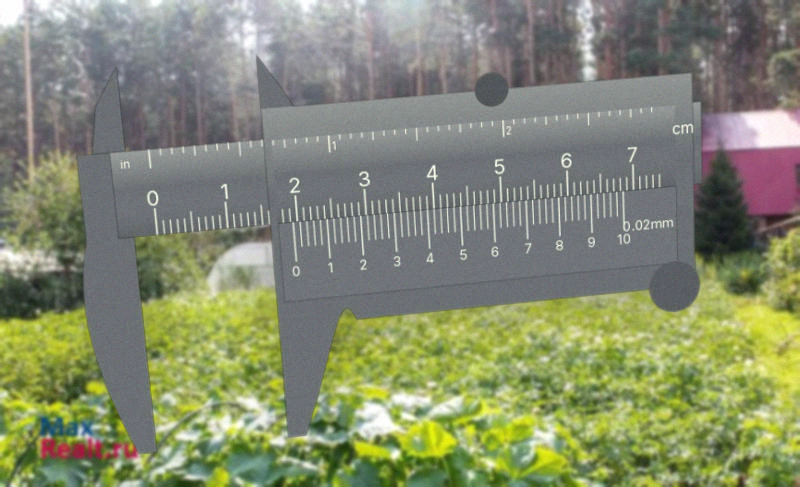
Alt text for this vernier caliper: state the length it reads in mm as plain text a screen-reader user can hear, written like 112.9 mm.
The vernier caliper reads 19.4 mm
